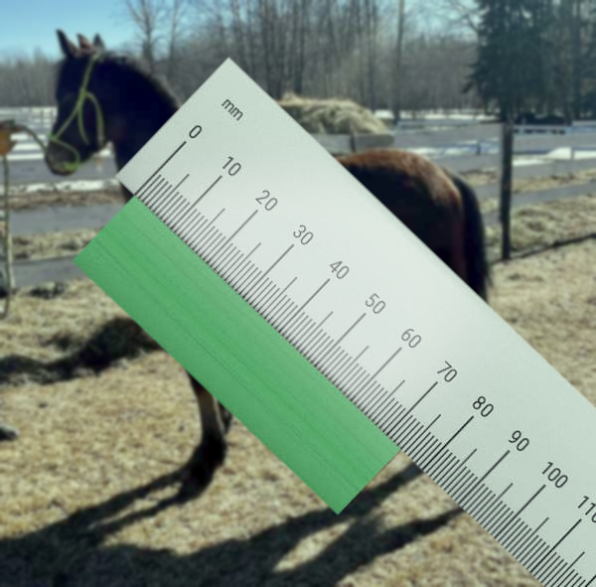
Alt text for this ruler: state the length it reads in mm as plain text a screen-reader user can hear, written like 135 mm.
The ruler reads 74 mm
